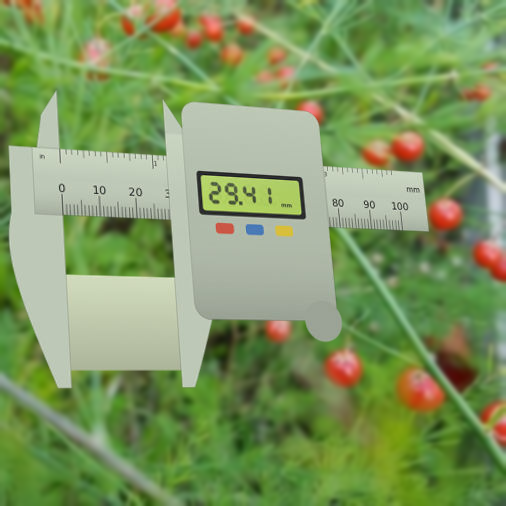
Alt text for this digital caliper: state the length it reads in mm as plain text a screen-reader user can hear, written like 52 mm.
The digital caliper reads 29.41 mm
